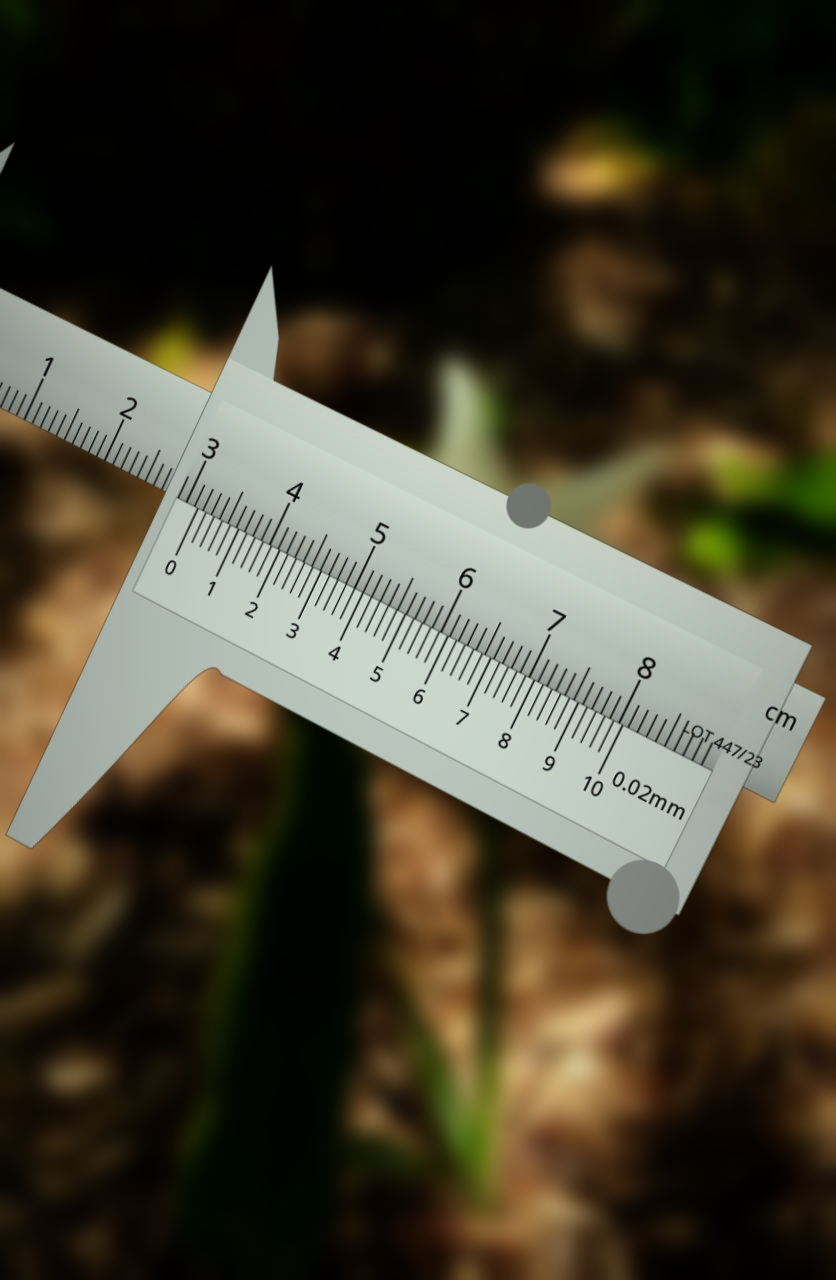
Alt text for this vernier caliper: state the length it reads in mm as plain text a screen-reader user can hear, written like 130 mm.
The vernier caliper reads 31.4 mm
